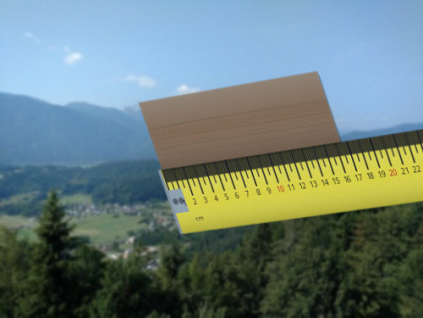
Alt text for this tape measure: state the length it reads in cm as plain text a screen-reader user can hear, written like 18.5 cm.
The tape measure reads 16.5 cm
